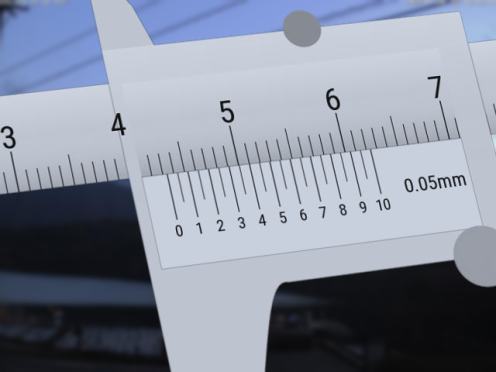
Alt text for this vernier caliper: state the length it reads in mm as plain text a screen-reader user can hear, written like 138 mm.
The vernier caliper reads 43.4 mm
